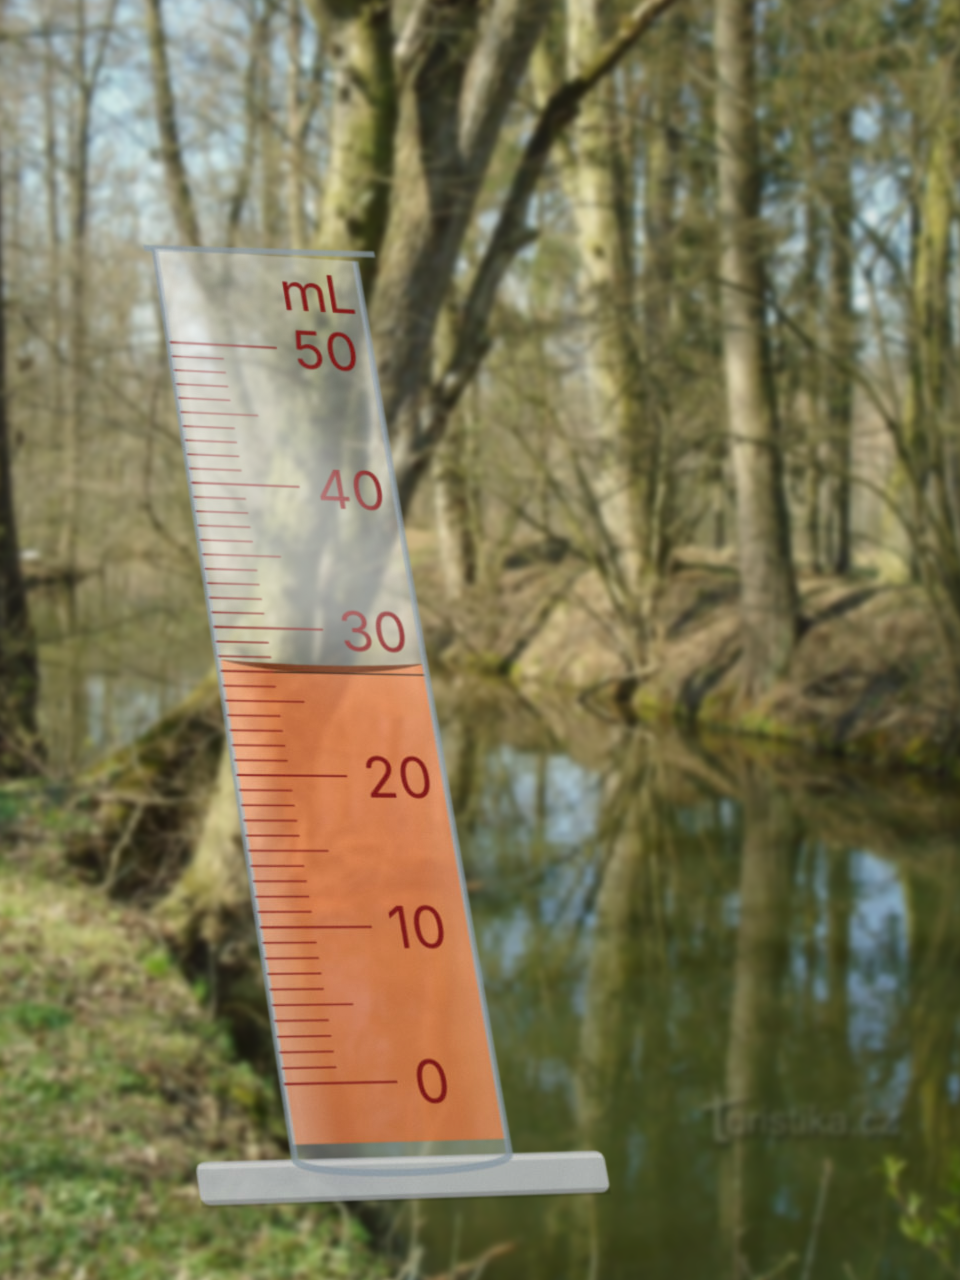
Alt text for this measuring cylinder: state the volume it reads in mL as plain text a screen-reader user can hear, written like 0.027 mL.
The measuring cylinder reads 27 mL
